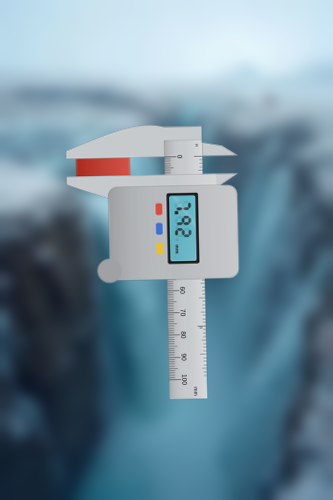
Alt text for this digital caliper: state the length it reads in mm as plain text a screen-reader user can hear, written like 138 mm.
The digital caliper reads 7.92 mm
